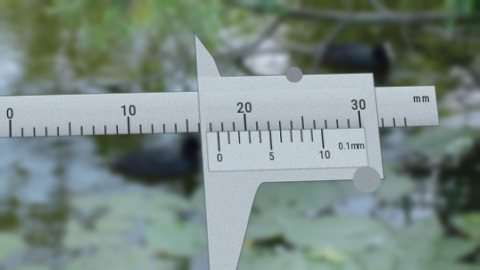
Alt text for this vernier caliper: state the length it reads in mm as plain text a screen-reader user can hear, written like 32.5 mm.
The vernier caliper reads 17.6 mm
